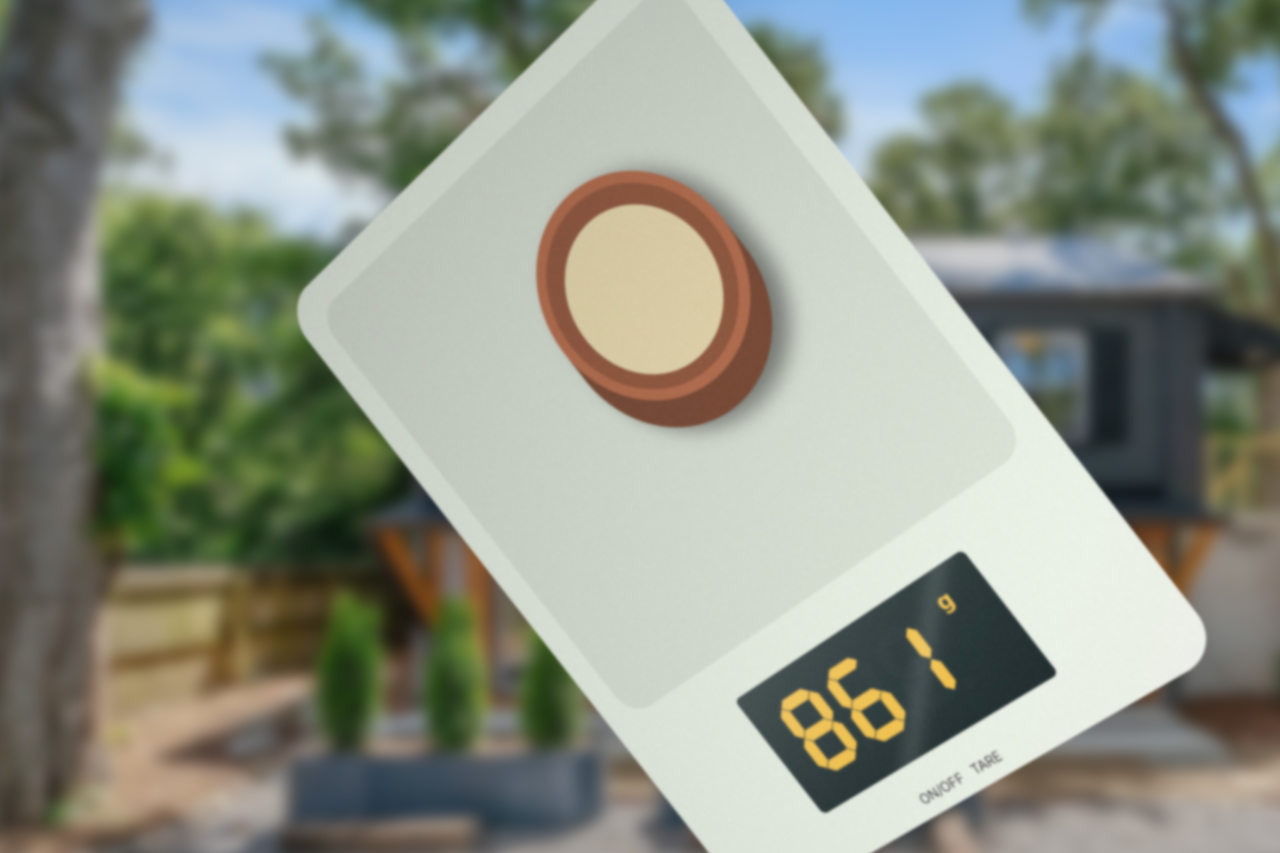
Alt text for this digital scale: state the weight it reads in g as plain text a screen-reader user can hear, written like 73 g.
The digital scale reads 861 g
